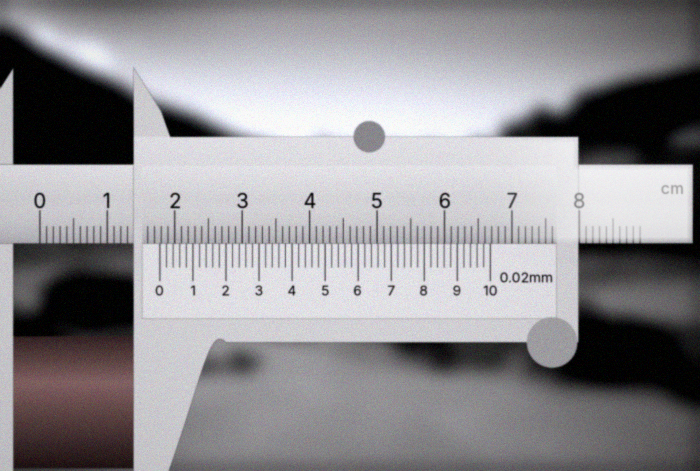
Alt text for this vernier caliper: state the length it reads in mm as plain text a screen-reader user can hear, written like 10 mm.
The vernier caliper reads 17.8 mm
